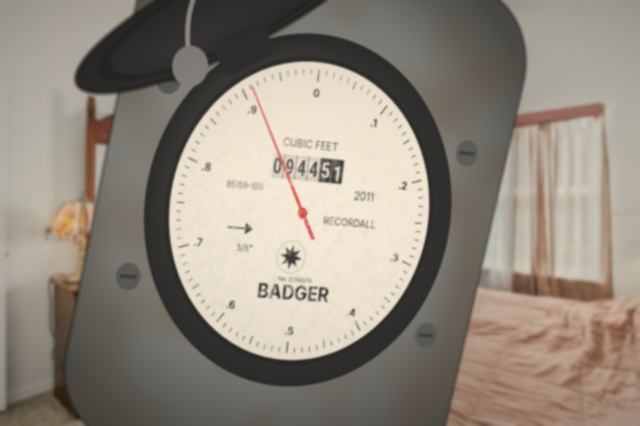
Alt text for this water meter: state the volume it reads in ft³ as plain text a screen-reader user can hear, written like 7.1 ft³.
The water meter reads 94450.91 ft³
